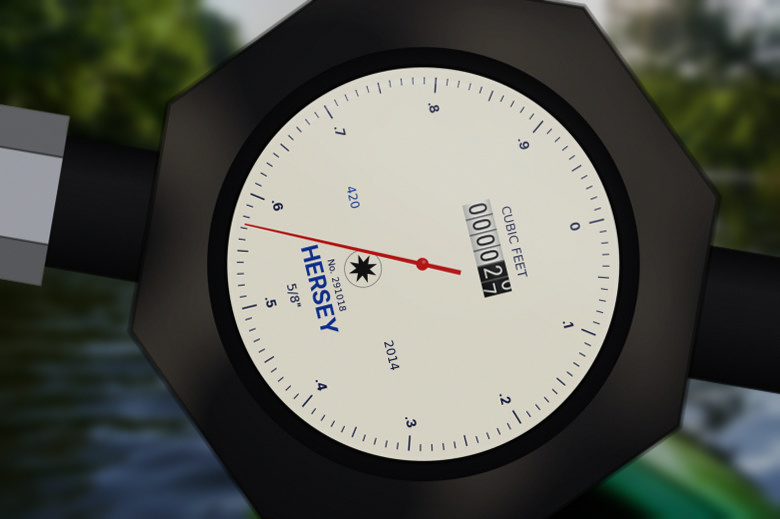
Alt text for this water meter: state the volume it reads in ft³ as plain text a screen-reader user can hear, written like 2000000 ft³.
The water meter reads 26.57 ft³
